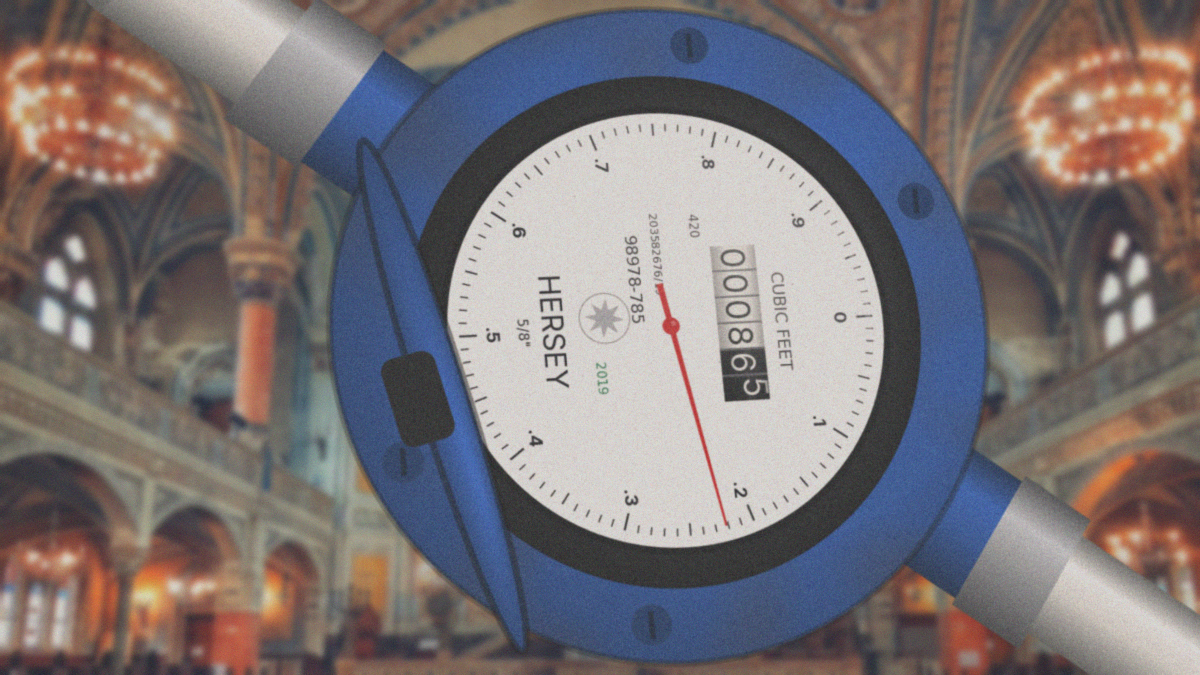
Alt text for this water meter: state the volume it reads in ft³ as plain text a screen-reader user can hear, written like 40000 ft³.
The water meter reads 865.22 ft³
